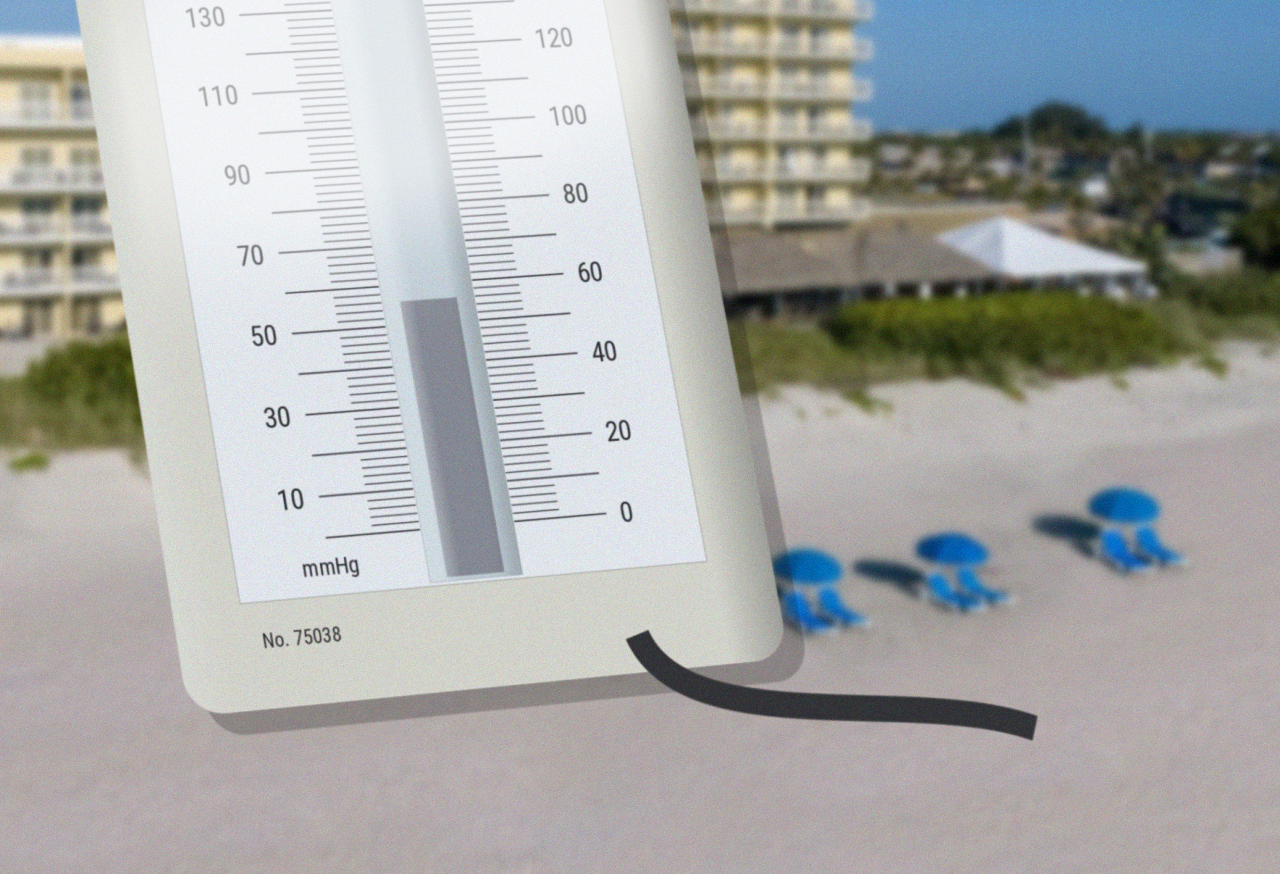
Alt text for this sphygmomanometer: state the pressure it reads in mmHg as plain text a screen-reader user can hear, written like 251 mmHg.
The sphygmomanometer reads 56 mmHg
